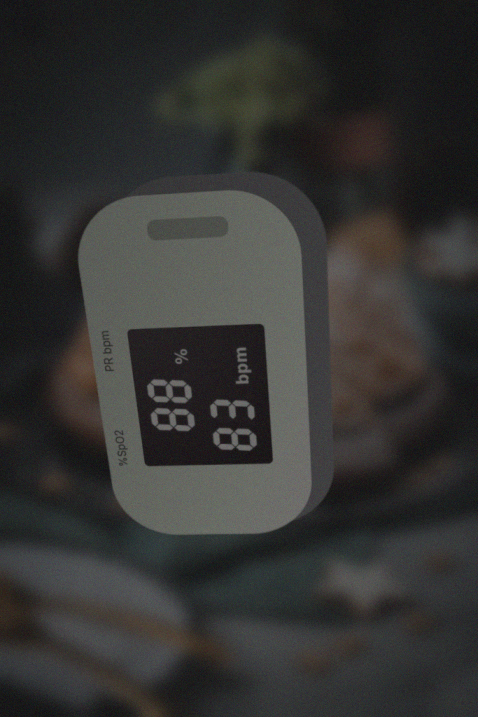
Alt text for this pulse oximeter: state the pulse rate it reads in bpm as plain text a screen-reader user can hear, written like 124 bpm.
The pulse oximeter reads 83 bpm
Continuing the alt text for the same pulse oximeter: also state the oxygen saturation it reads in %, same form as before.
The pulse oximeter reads 88 %
